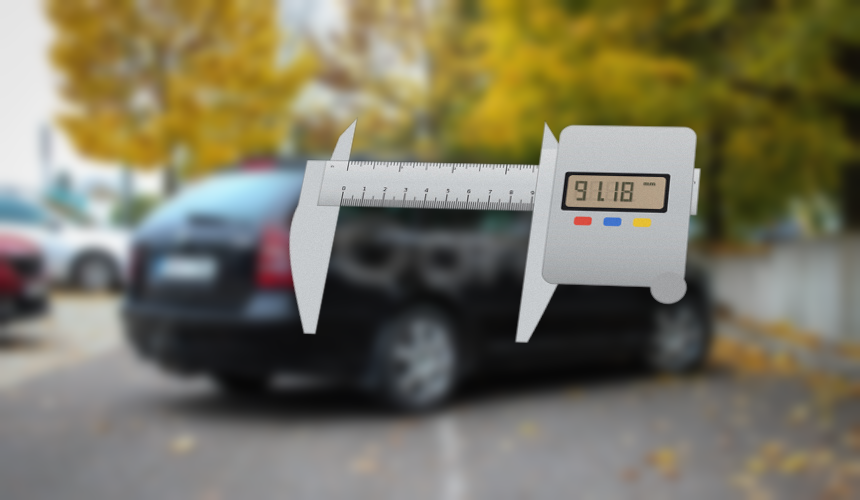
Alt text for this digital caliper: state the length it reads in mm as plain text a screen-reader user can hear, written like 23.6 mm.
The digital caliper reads 91.18 mm
